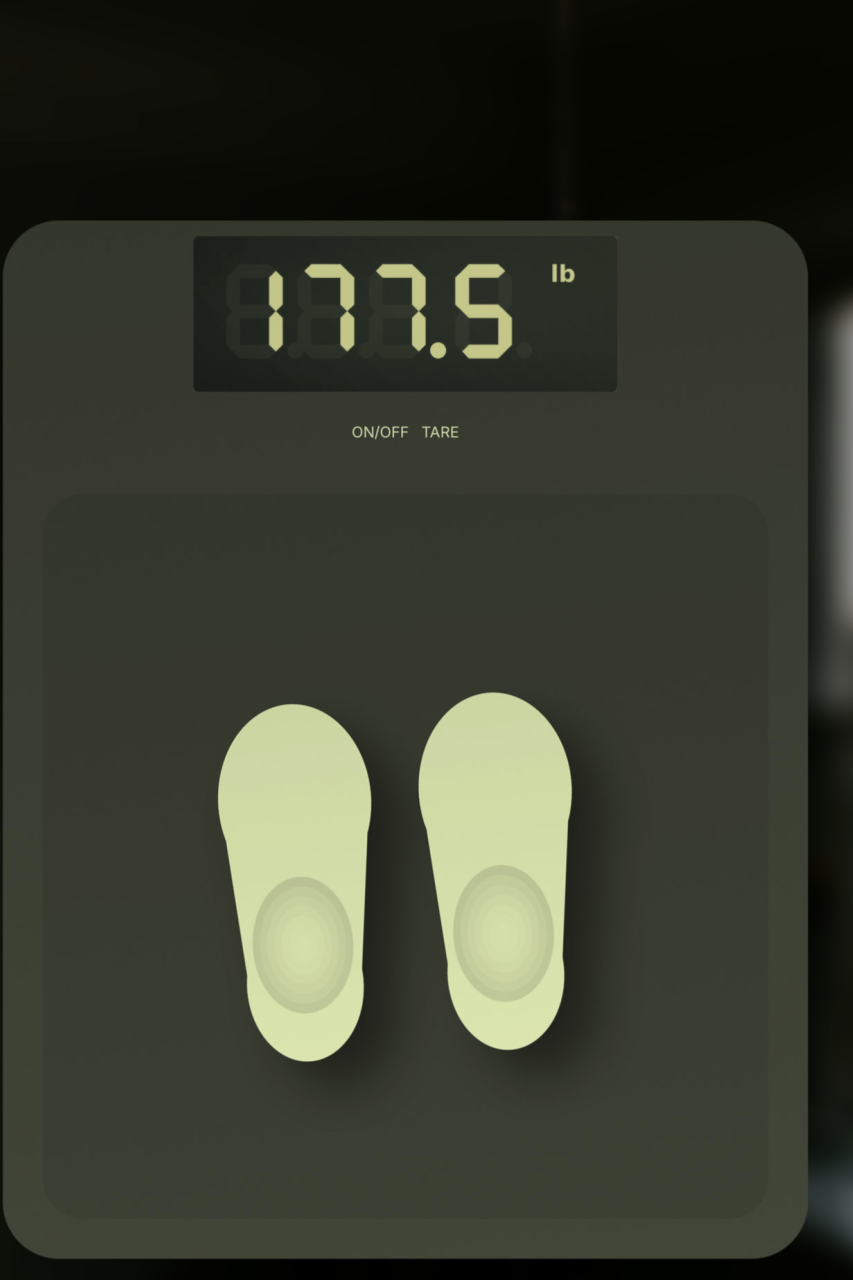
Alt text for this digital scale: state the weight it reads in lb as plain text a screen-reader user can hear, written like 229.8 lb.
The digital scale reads 177.5 lb
